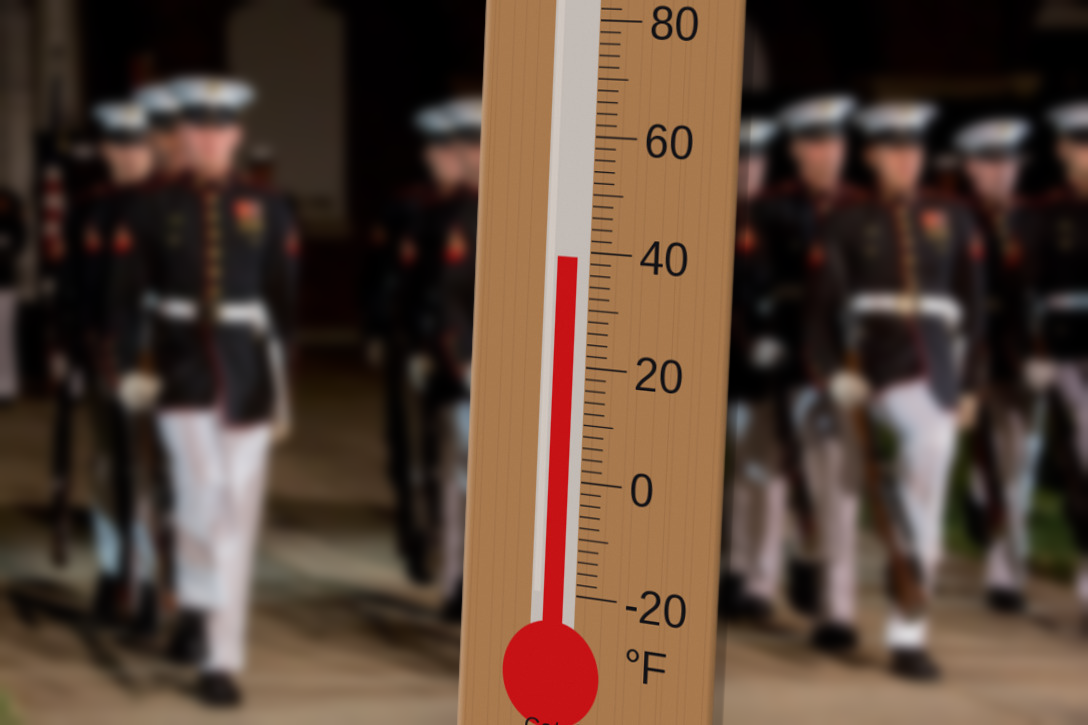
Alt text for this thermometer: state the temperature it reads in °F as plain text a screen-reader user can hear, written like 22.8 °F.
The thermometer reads 39 °F
